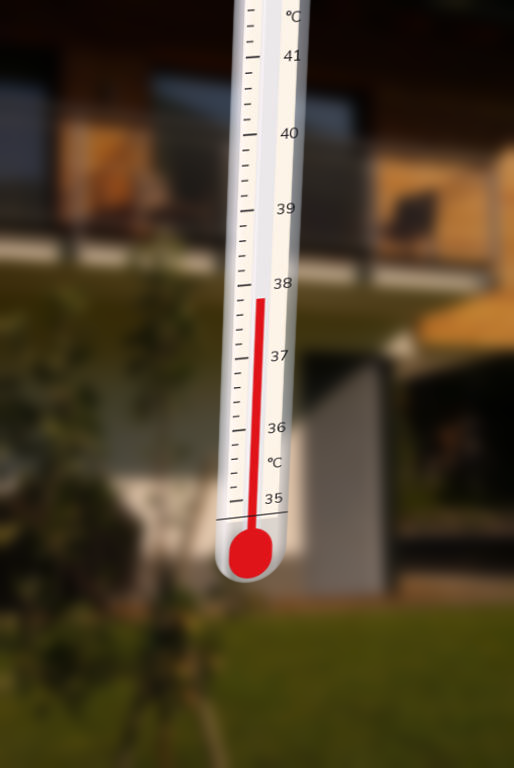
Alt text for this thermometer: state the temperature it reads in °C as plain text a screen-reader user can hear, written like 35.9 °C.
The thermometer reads 37.8 °C
